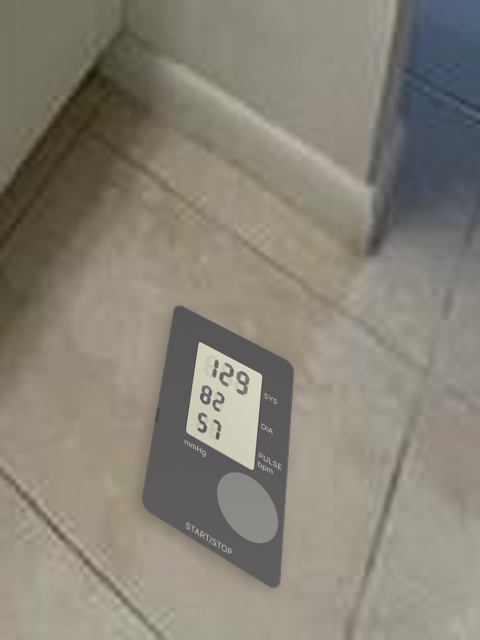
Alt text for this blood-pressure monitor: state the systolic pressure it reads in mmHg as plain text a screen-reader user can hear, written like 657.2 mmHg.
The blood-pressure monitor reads 129 mmHg
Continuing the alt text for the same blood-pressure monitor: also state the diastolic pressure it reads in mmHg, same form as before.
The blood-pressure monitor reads 82 mmHg
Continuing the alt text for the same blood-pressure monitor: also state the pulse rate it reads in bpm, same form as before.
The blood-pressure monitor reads 57 bpm
